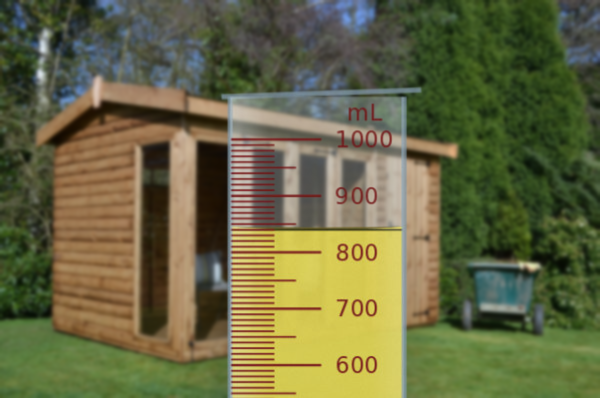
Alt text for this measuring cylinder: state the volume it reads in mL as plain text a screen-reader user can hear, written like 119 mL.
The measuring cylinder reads 840 mL
